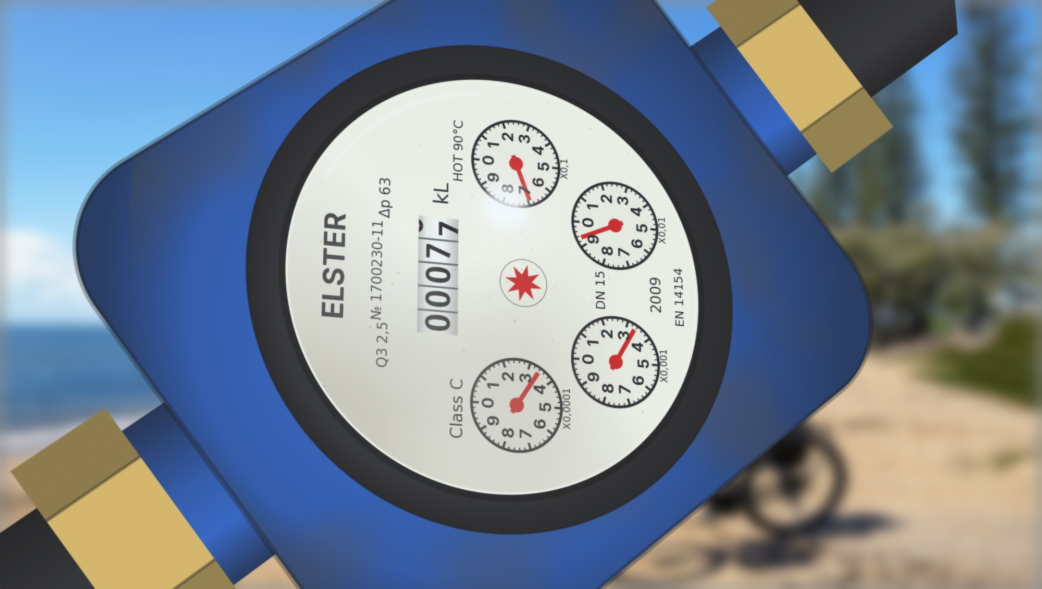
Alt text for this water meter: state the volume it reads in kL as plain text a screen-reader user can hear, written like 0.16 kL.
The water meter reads 76.6933 kL
